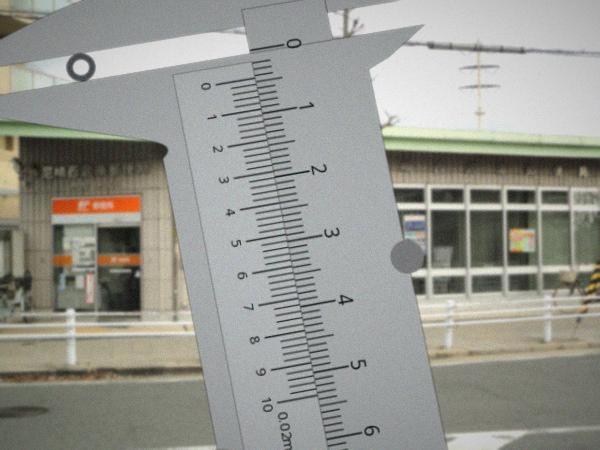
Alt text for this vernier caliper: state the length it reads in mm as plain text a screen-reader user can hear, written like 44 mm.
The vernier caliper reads 4.4 mm
